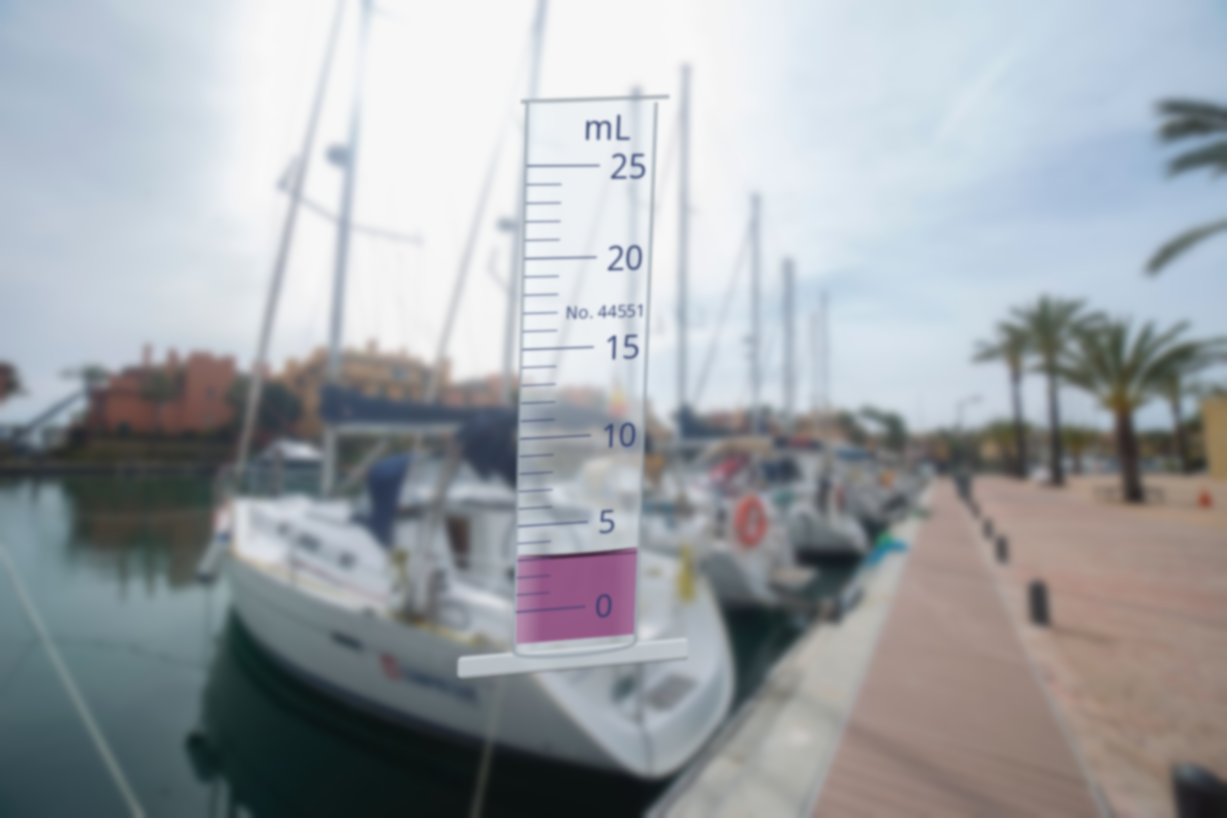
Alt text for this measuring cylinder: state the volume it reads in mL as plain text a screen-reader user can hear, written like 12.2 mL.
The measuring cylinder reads 3 mL
